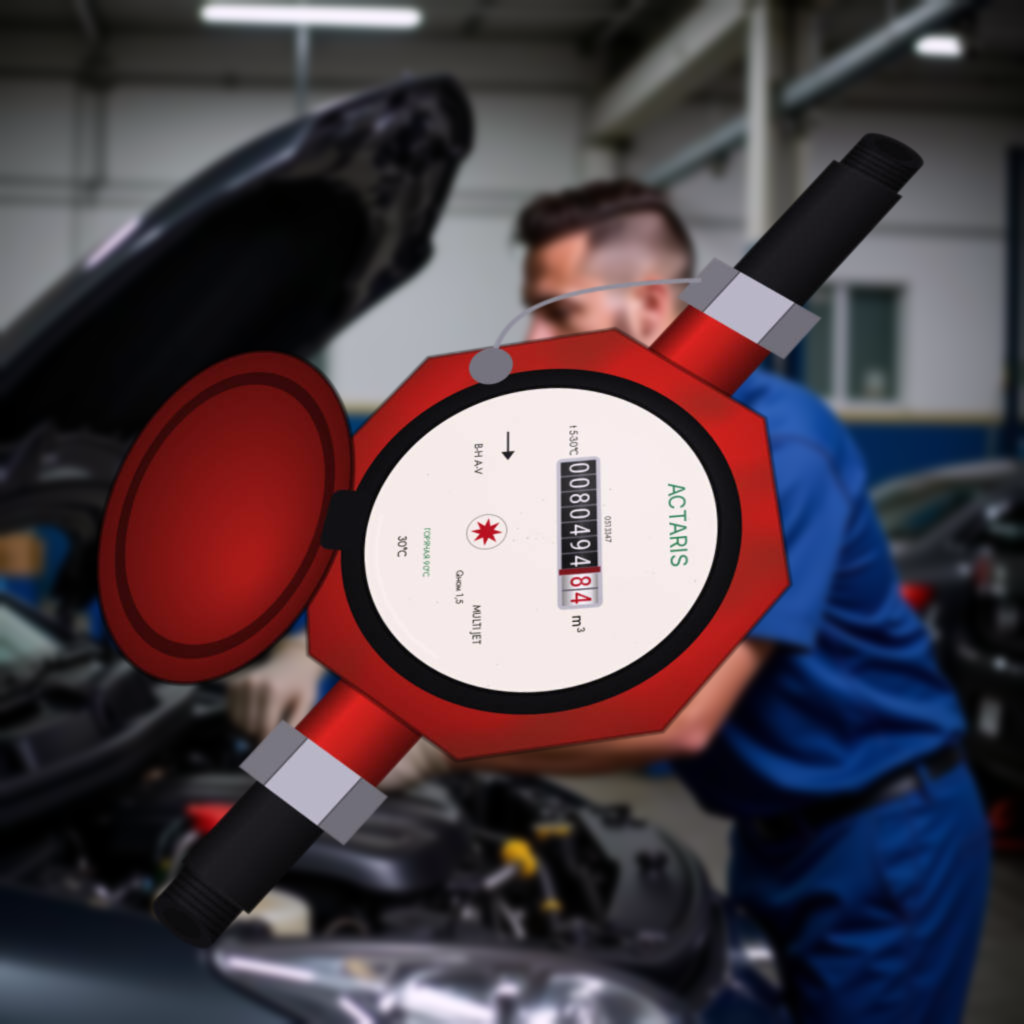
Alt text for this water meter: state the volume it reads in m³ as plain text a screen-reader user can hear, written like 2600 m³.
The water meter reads 80494.84 m³
